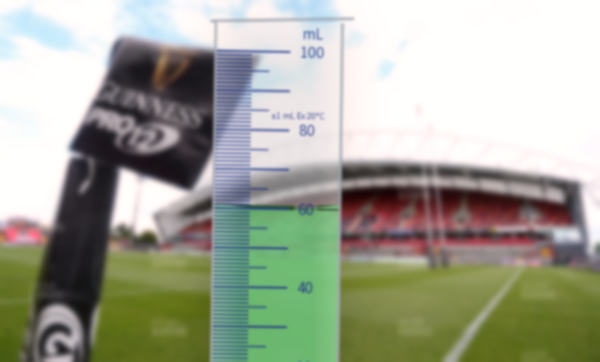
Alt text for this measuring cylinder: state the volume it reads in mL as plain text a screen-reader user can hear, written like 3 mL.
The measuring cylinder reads 60 mL
